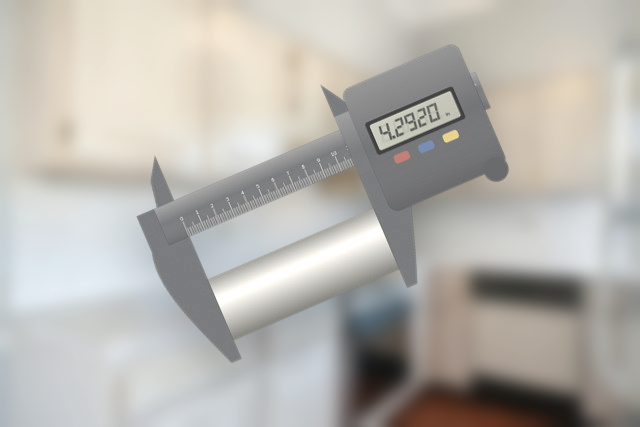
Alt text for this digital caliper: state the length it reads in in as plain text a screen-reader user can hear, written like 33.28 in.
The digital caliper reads 4.2920 in
